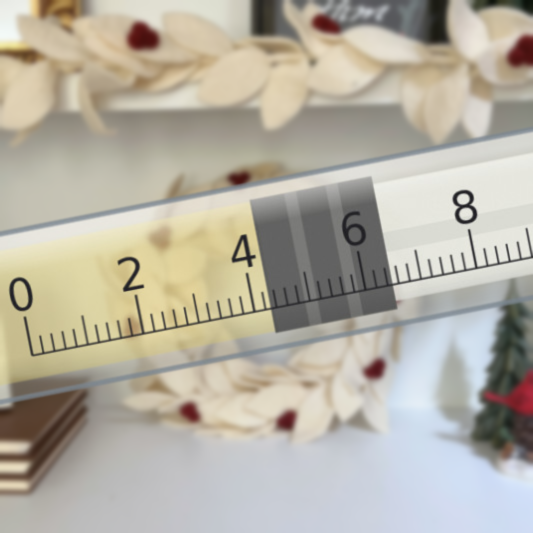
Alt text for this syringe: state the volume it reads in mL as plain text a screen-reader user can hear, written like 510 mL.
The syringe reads 4.3 mL
